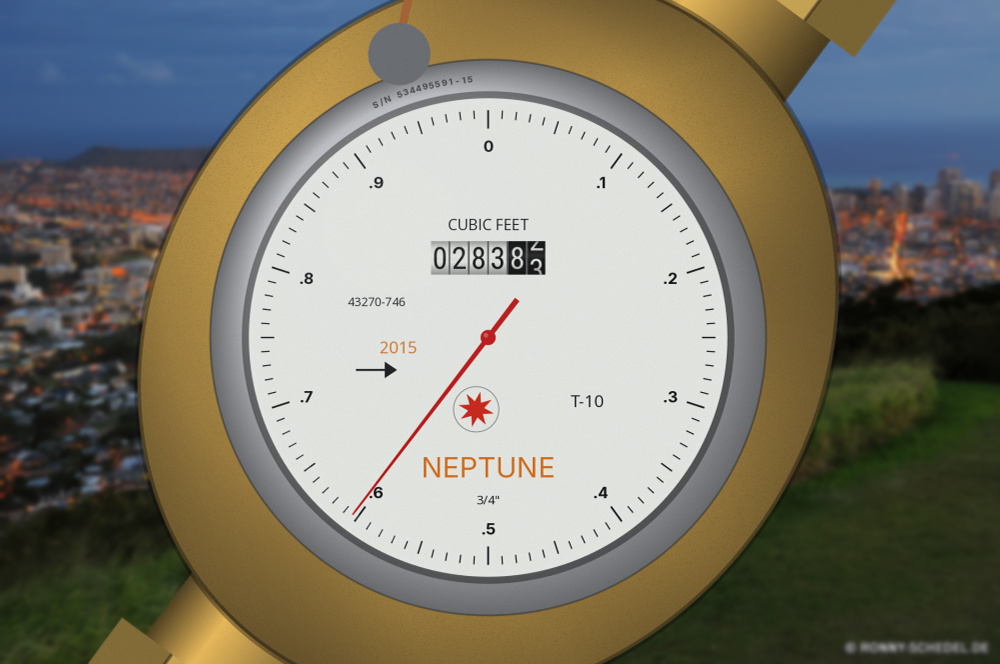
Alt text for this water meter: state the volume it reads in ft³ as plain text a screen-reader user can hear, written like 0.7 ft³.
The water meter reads 28382.60 ft³
